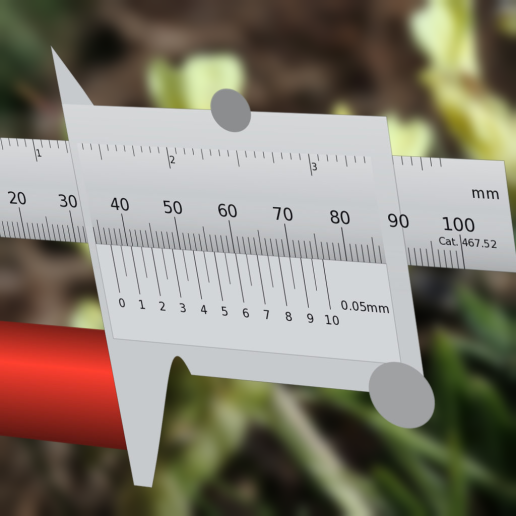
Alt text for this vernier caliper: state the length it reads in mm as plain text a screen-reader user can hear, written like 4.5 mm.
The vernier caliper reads 36.8 mm
